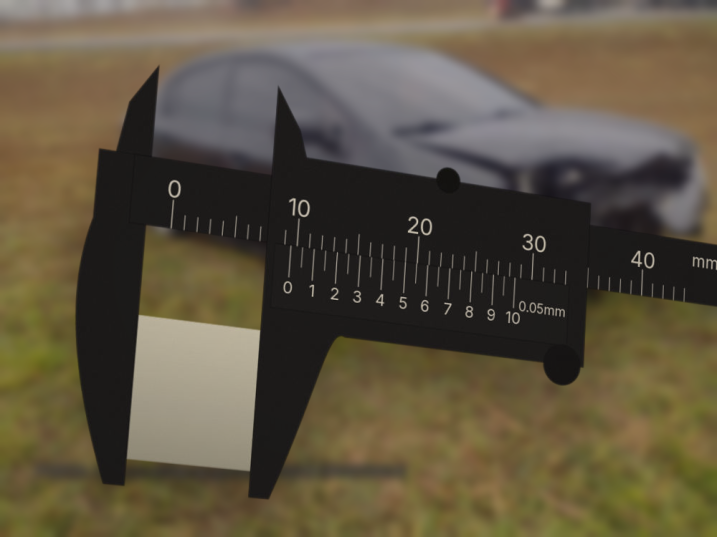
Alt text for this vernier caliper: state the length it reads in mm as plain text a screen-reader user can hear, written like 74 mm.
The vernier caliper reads 9.5 mm
